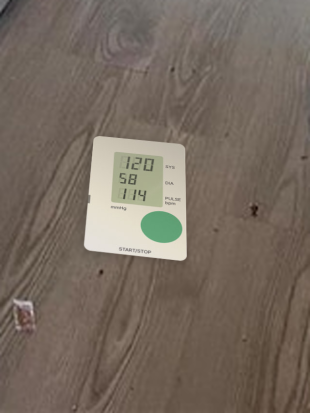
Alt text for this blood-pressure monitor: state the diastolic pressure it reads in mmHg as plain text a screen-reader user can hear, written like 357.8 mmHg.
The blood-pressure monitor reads 58 mmHg
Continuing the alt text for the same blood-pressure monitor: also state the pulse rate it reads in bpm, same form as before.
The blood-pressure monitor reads 114 bpm
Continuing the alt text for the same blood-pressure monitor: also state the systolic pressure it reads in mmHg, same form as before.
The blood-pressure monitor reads 120 mmHg
